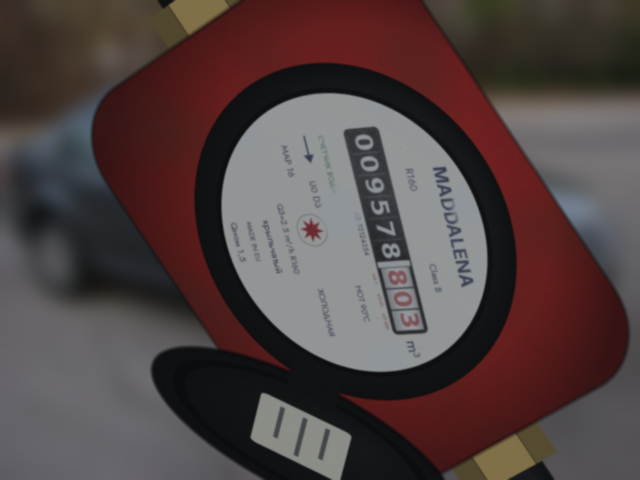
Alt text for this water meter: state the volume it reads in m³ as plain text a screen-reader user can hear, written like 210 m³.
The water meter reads 9578.803 m³
